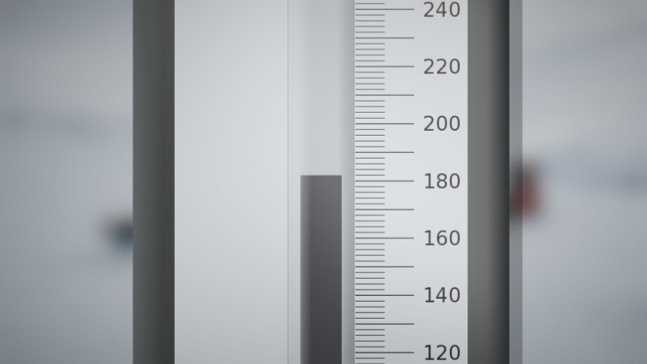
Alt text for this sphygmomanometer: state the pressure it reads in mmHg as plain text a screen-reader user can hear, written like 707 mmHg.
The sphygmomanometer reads 182 mmHg
